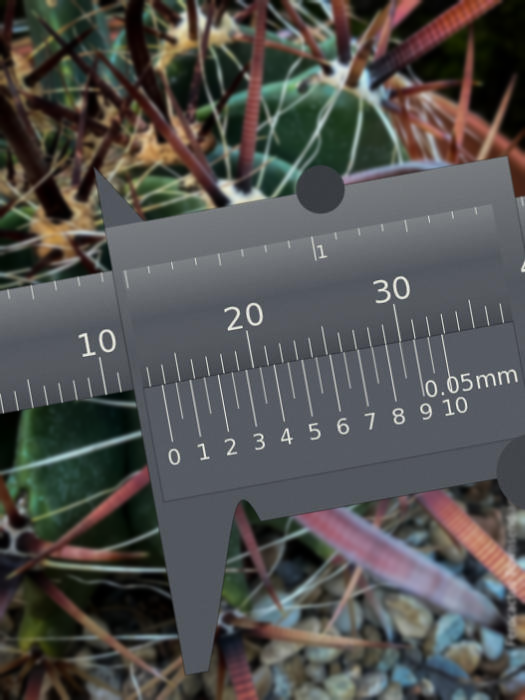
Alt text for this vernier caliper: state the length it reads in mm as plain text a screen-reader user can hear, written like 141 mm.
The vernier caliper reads 13.8 mm
